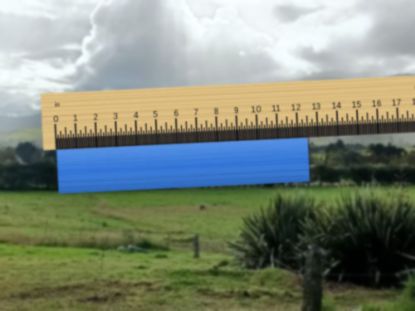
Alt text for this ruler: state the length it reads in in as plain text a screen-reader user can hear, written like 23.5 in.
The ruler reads 12.5 in
